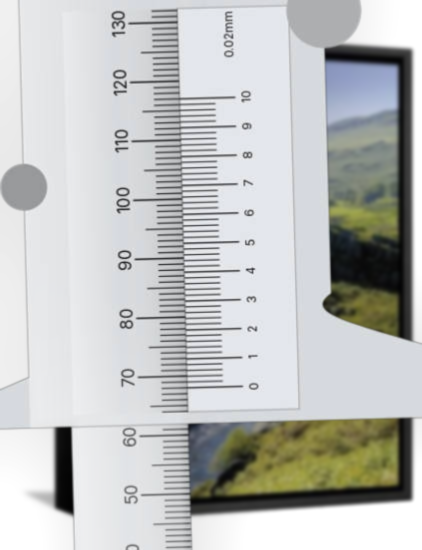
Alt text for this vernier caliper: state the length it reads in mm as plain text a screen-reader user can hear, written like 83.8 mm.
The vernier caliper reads 68.0 mm
